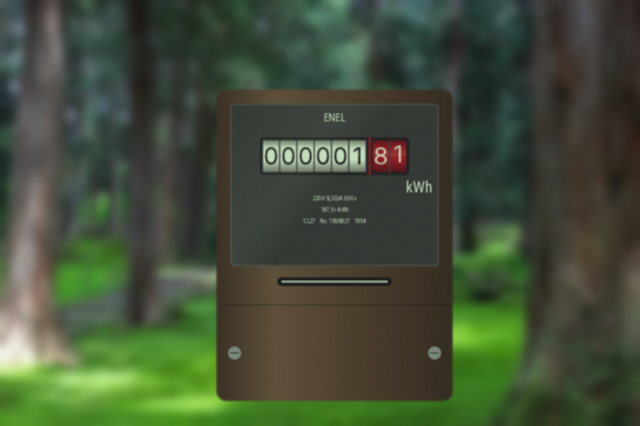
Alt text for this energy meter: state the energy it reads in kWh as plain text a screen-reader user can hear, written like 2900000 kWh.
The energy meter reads 1.81 kWh
